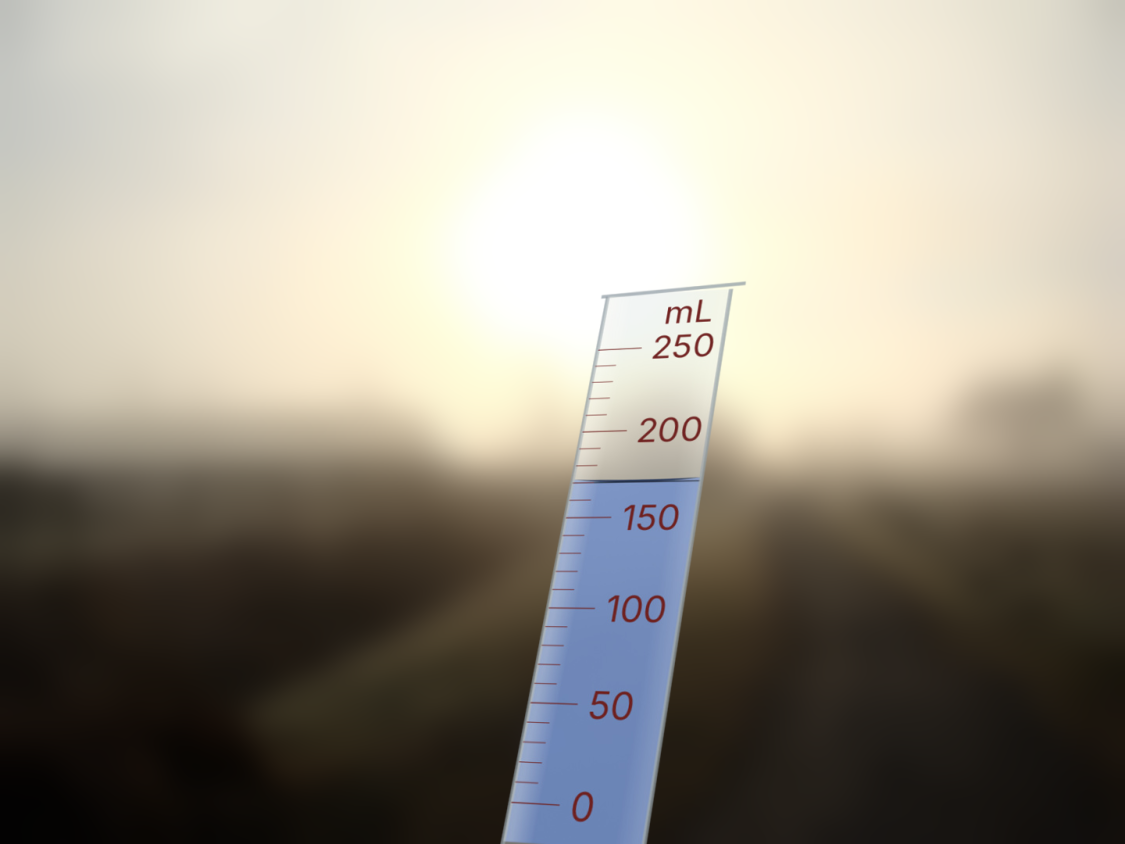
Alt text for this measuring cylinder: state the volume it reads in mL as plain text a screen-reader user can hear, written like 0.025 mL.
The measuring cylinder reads 170 mL
